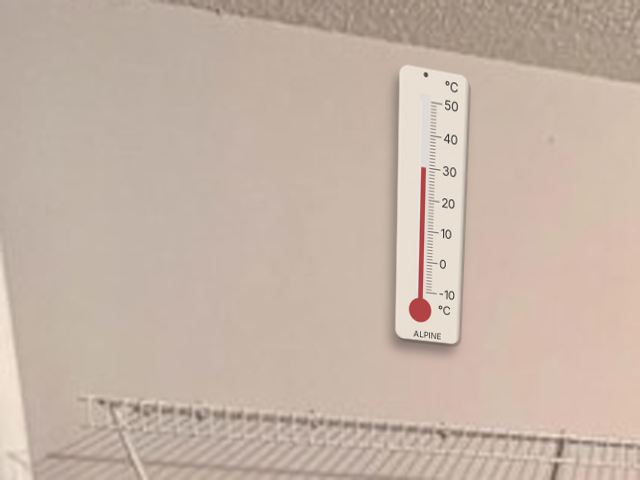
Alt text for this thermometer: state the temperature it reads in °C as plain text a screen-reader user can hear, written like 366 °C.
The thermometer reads 30 °C
